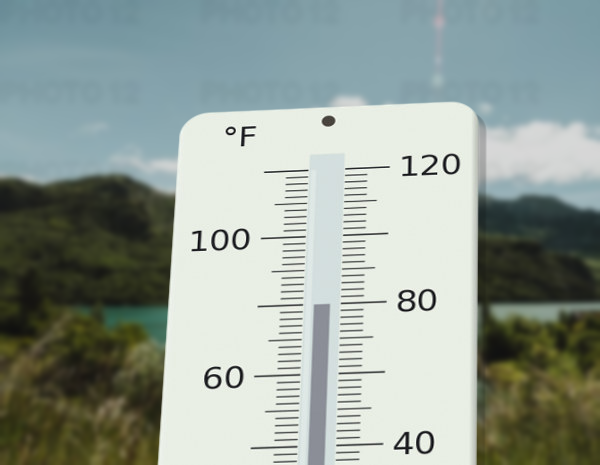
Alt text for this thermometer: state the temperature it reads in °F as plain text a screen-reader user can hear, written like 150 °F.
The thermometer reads 80 °F
